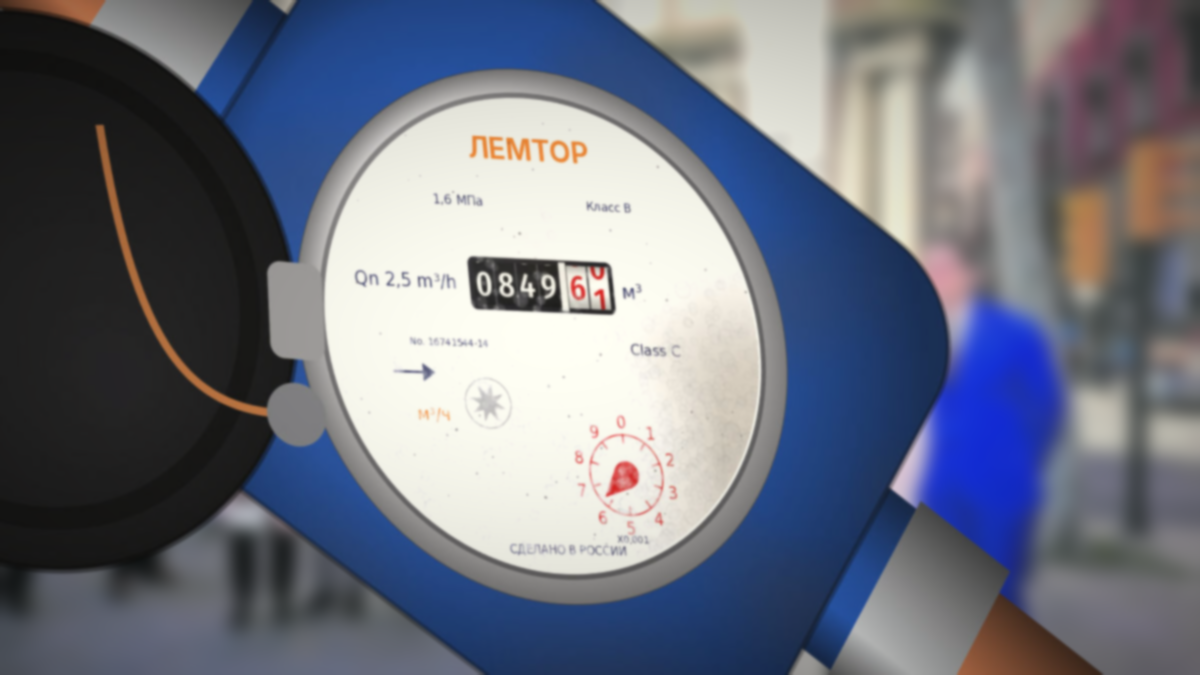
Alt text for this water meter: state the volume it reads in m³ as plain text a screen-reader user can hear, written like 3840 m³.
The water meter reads 849.606 m³
